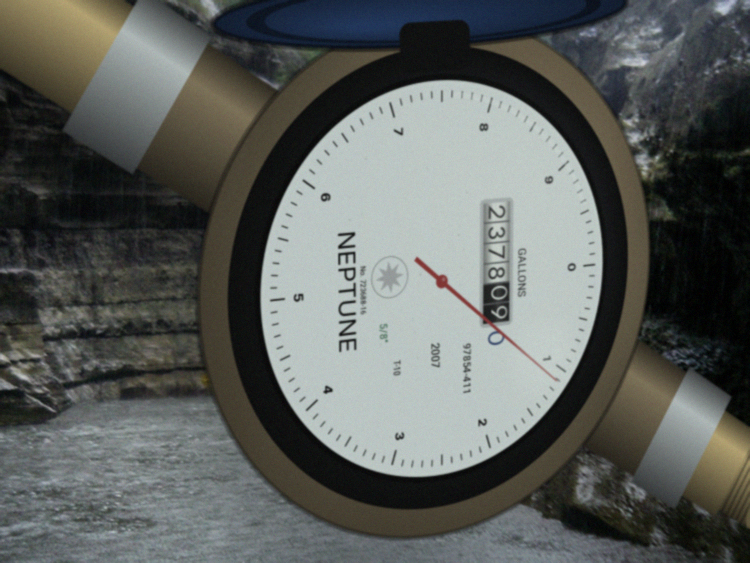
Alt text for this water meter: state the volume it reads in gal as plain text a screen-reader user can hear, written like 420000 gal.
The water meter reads 2378091.1 gal
